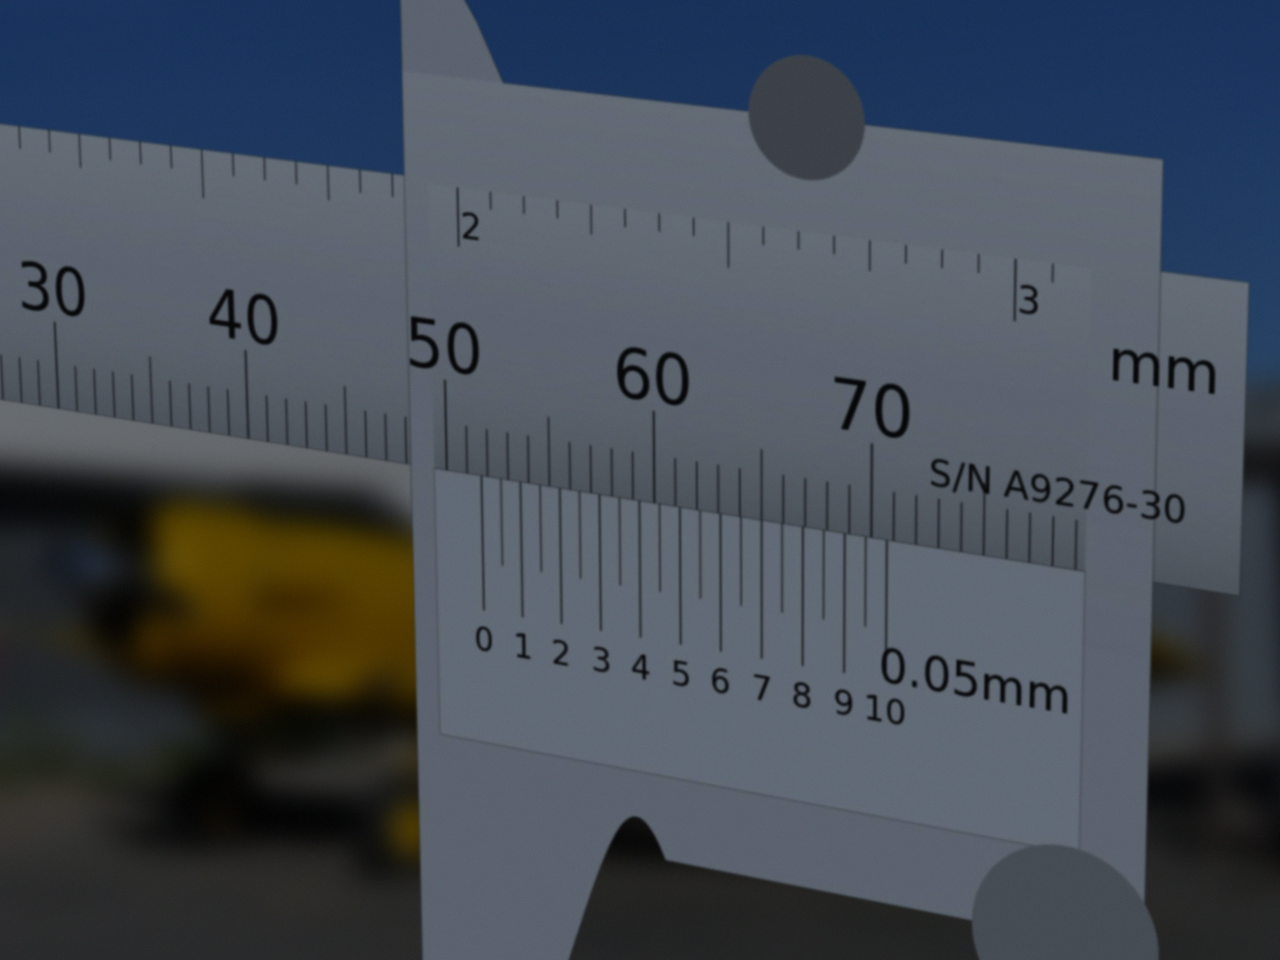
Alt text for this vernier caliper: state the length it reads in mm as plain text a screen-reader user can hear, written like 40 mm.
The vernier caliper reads 51.7 mm
